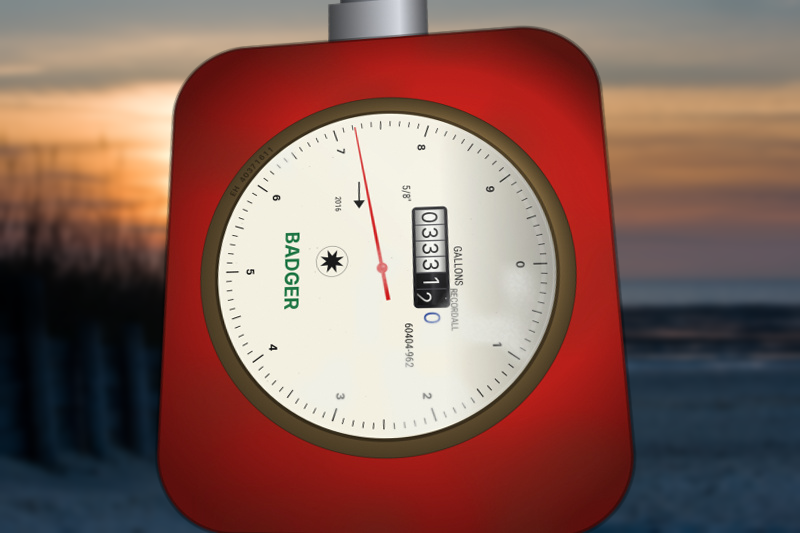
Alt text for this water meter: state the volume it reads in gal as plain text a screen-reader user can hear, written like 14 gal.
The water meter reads 333117.2 gal
